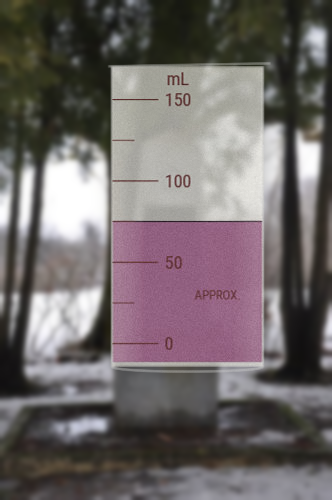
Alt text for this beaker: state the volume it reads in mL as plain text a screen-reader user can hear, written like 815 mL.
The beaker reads 75 mL
